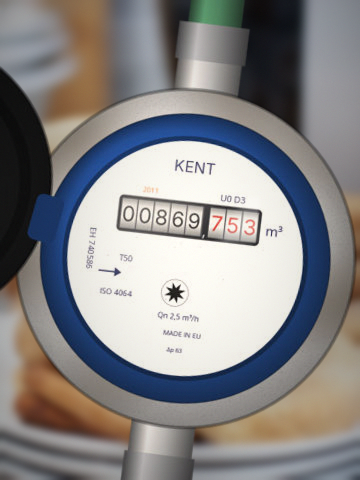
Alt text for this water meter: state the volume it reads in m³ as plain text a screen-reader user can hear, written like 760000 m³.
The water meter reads 869.753 m³
